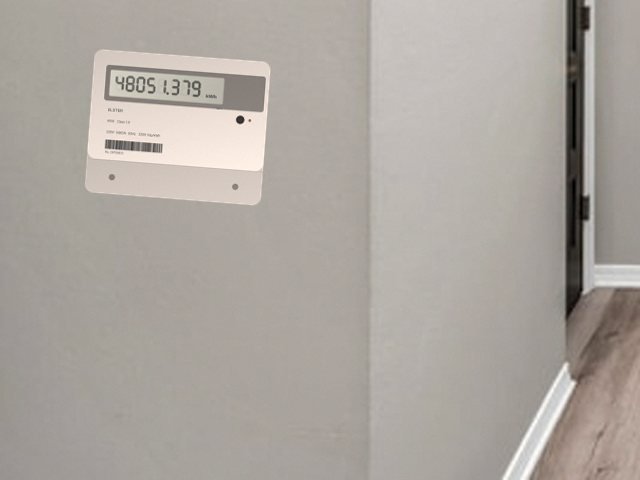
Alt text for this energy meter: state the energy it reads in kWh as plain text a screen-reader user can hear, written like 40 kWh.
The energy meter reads 48051.379 kWh
